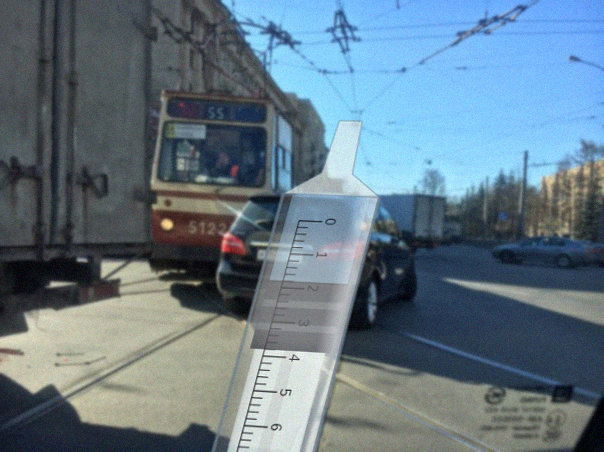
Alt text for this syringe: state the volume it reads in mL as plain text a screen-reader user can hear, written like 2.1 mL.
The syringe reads 1.8 mL
